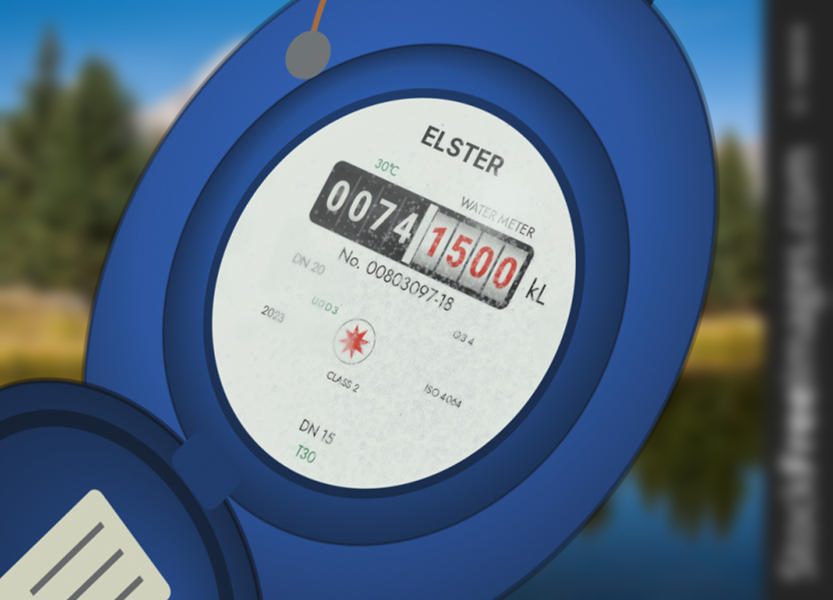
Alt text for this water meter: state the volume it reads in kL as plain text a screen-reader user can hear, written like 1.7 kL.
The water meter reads 74.1500 kL
